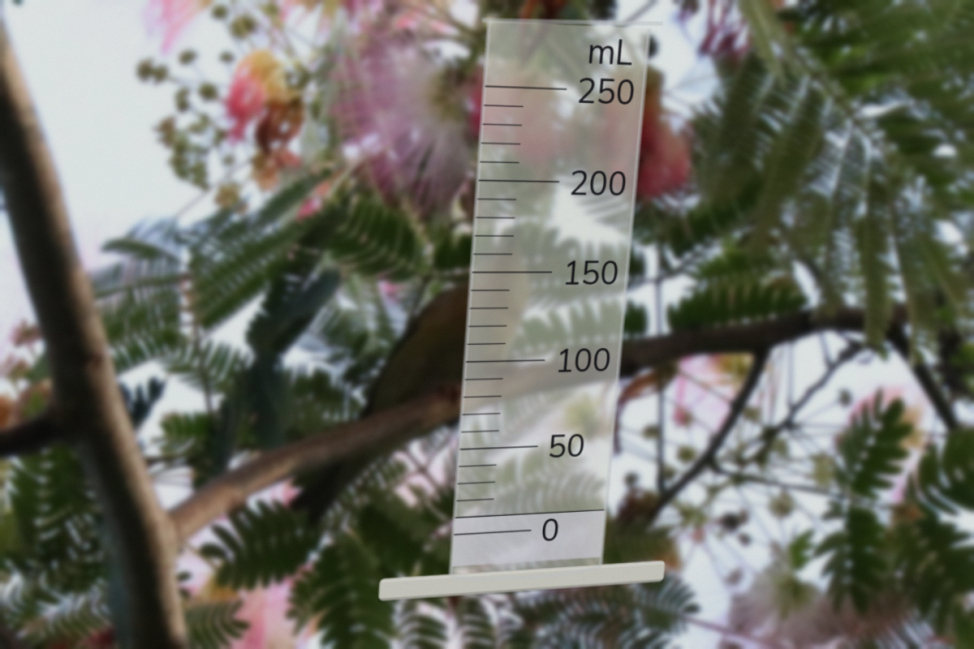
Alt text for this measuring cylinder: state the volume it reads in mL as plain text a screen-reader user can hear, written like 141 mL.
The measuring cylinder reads 10 mL
